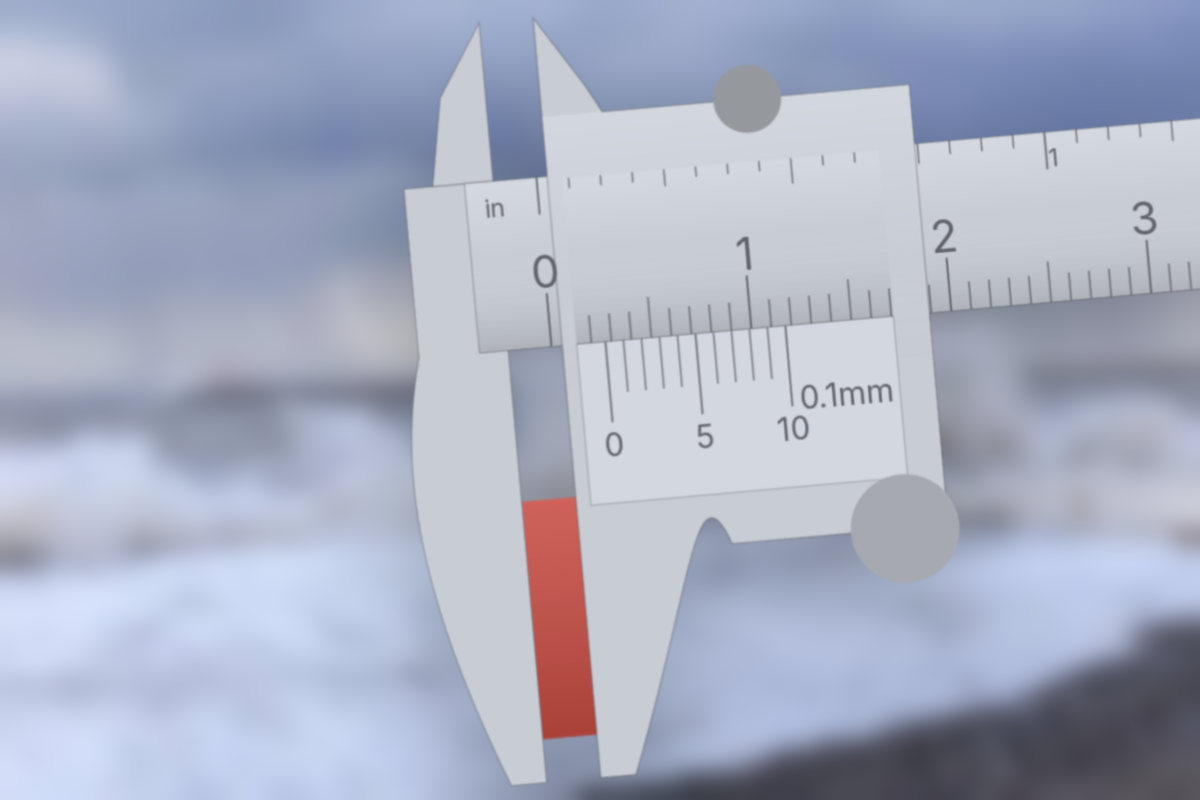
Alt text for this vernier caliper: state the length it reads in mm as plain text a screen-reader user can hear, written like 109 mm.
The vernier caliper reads 2.7 mm
